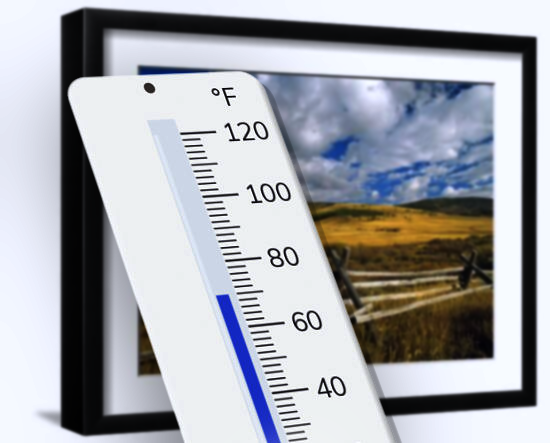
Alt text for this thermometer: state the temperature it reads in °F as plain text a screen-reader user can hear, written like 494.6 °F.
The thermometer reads 70 °F
